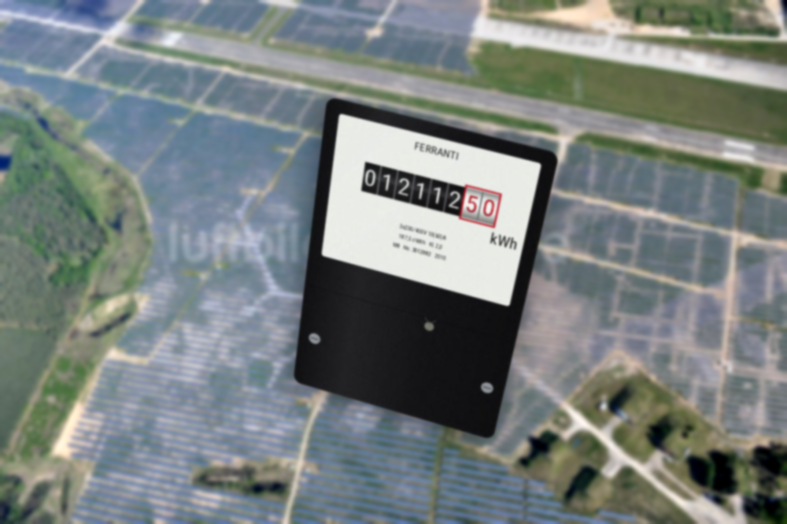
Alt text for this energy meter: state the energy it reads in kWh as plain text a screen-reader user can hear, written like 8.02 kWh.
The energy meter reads 12112.50 kWh
